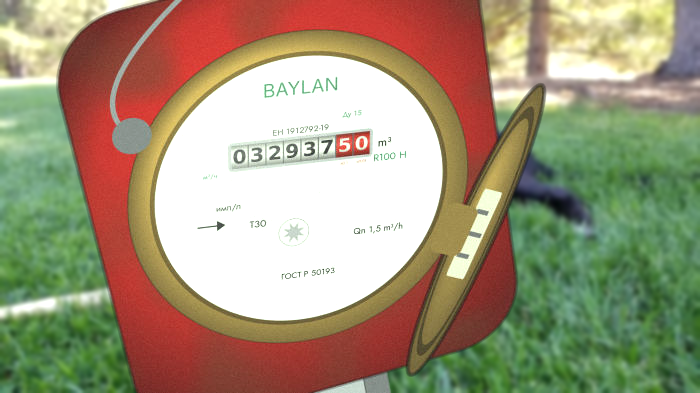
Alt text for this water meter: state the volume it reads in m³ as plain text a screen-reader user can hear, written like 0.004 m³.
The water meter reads 32937.50 m³
